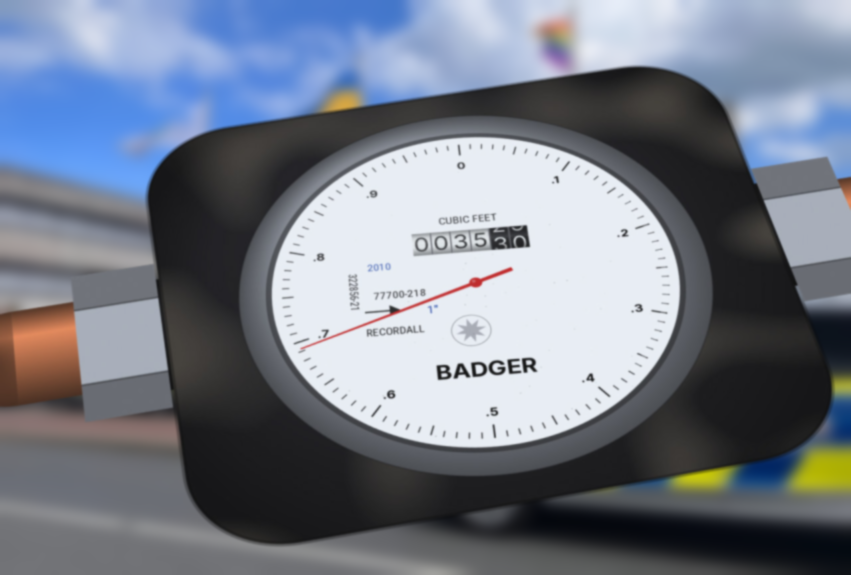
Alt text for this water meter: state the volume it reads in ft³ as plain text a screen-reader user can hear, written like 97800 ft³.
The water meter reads 3529.69 ft³
